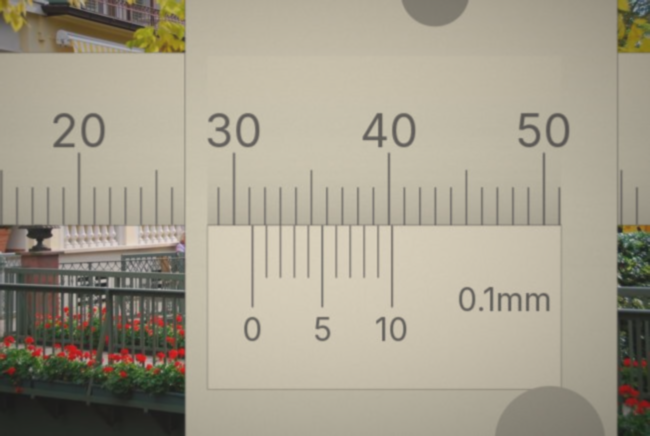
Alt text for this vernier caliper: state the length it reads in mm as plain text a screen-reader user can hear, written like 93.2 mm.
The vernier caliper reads 31.2 mm
